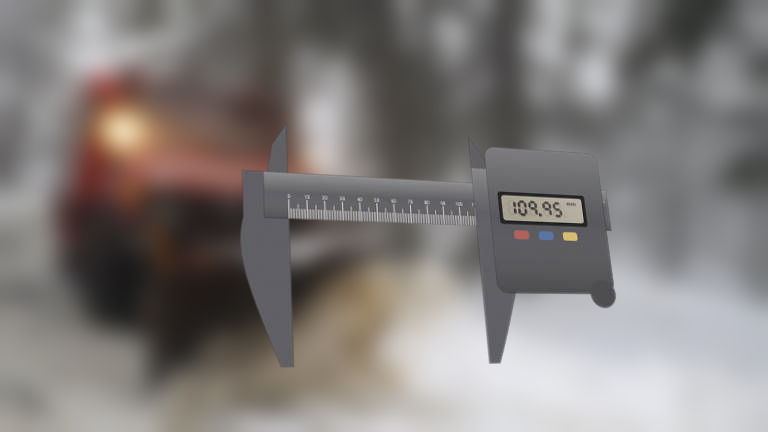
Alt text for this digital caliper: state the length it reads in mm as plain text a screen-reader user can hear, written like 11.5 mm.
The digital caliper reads 109.95 mm
